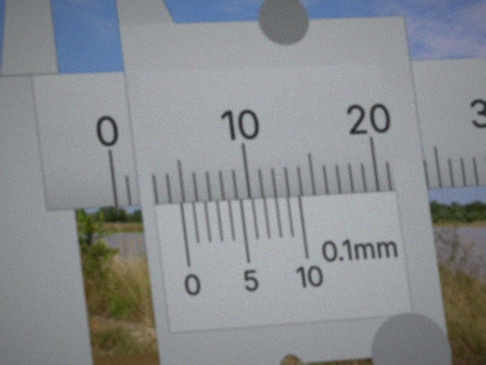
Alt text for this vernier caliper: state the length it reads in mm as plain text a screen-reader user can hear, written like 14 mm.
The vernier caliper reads 4.8 mm
